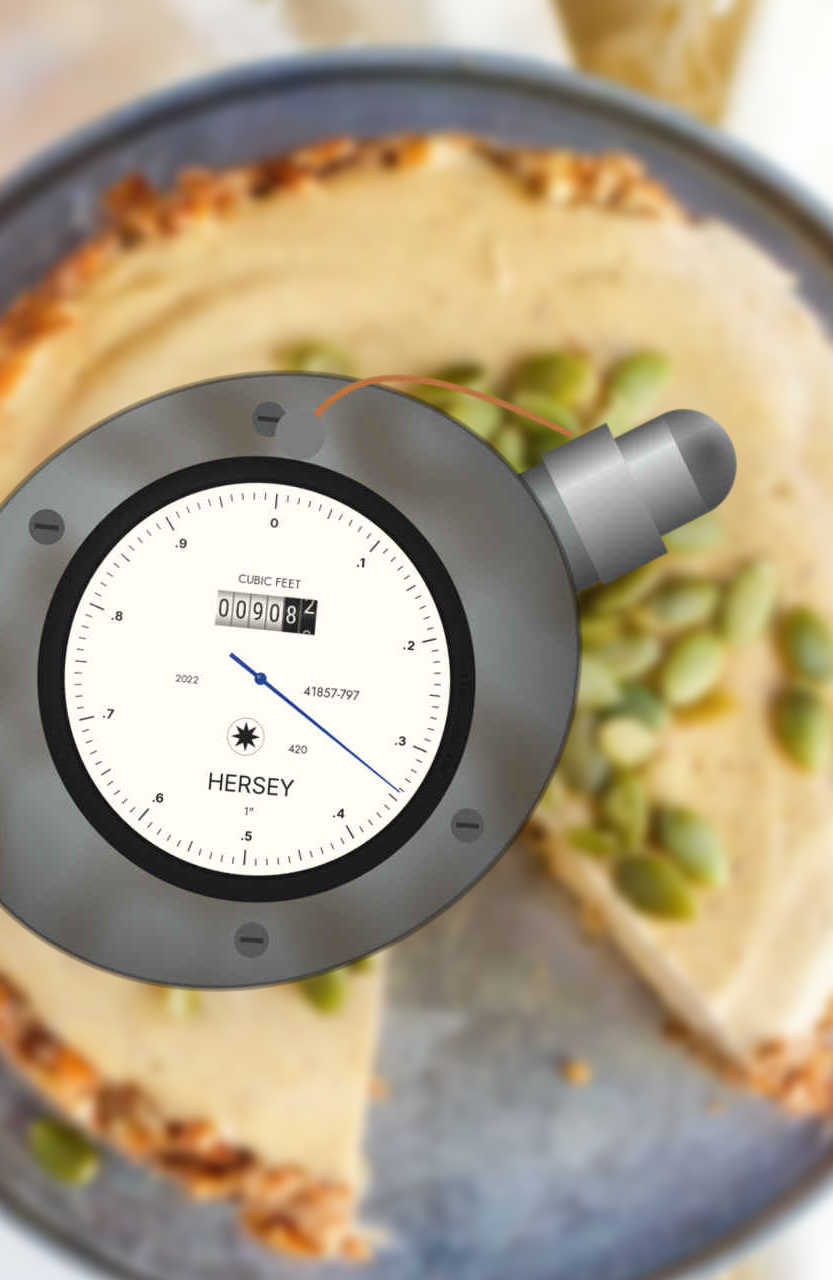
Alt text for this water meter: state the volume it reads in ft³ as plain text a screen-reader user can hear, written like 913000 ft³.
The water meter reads 9082.34 ft³
